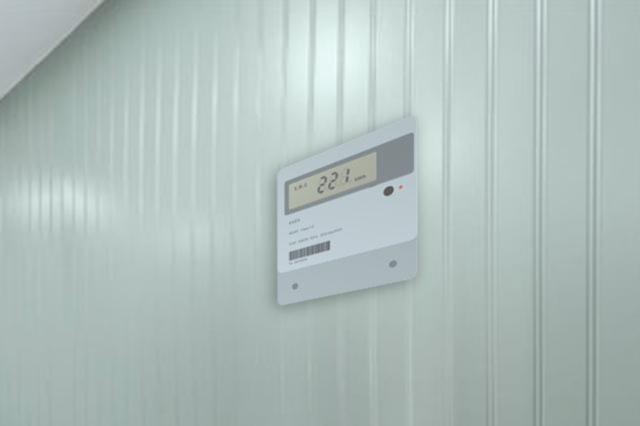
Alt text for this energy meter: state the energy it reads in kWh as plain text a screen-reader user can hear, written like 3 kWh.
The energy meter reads 221 kWh
